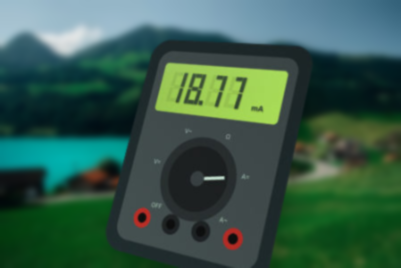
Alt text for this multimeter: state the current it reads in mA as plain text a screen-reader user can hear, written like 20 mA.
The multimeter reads 18.77 mA
